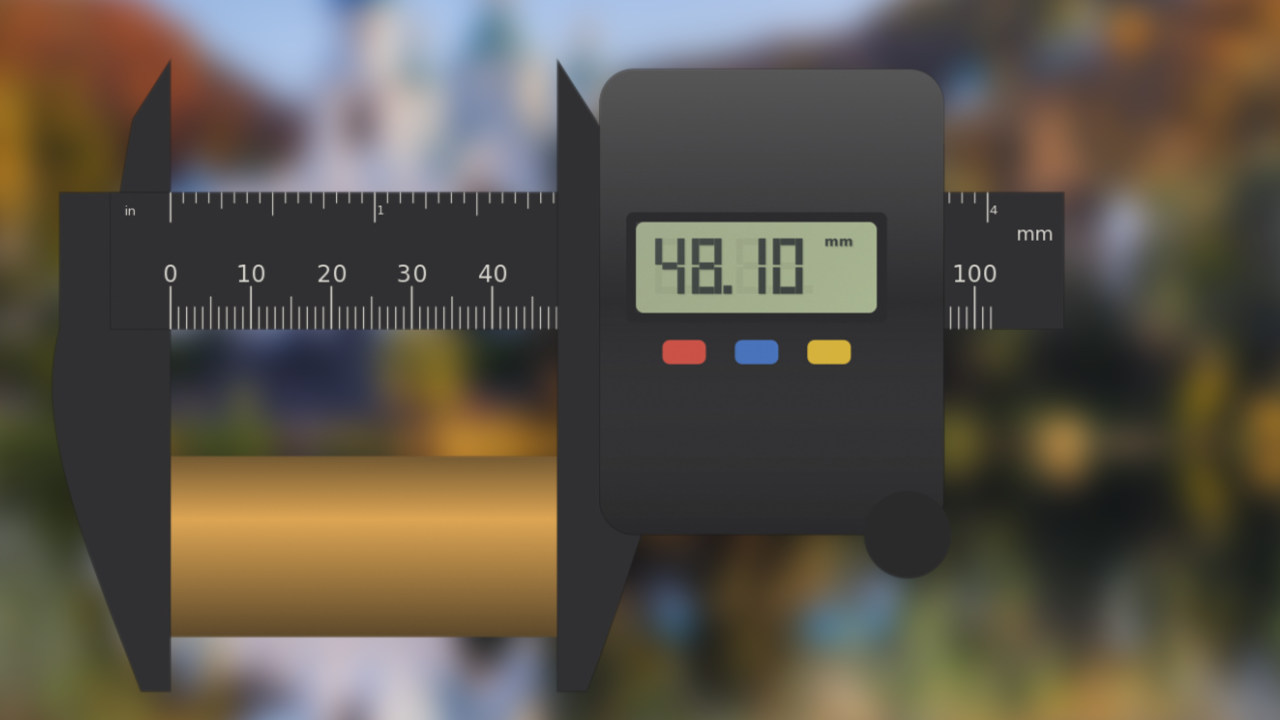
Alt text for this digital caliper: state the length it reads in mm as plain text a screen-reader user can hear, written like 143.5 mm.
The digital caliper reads 48.10 mm
